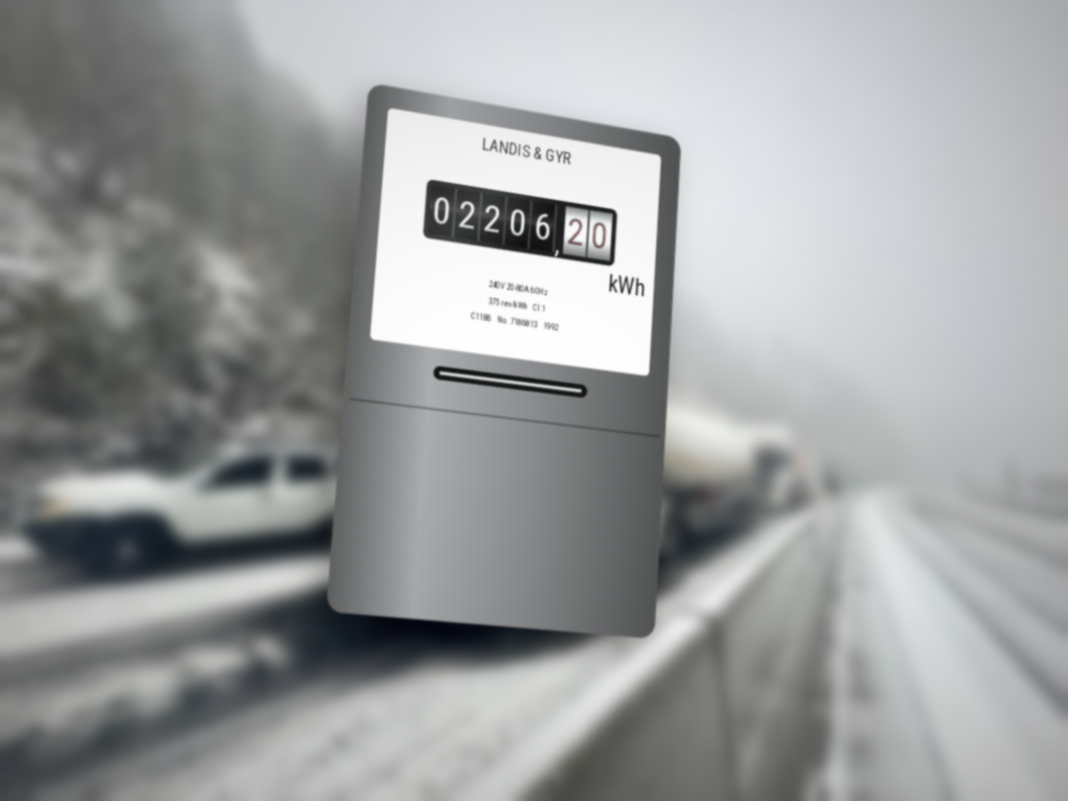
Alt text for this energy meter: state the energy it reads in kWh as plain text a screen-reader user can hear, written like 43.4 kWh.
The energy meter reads 2206.20 kWh
